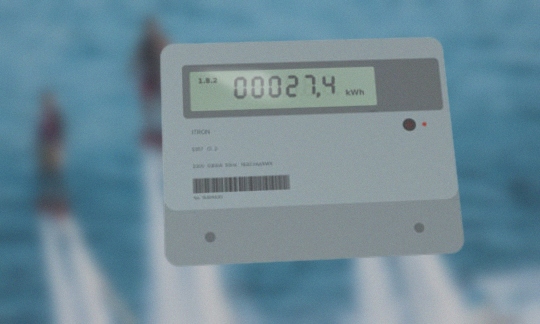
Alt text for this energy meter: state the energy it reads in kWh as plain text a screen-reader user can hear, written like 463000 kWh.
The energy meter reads 27.4 kWh
